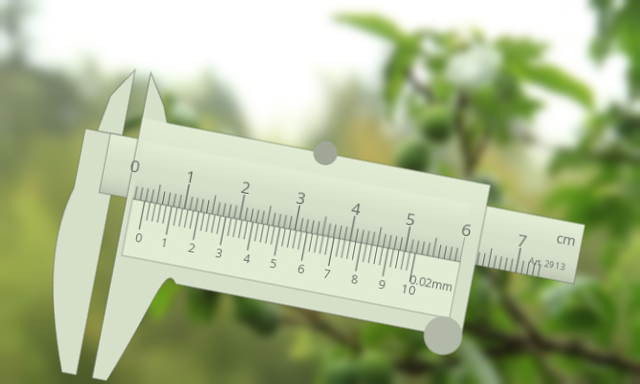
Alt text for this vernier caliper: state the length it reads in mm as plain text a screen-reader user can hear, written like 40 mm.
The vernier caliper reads 2.8 mm
